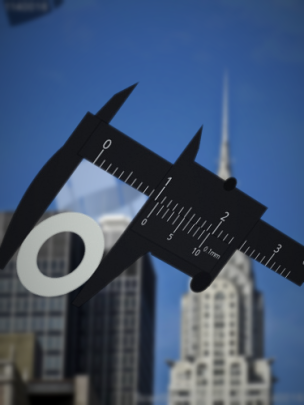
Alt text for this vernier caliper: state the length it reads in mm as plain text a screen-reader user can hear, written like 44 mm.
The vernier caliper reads 10.6 mm
